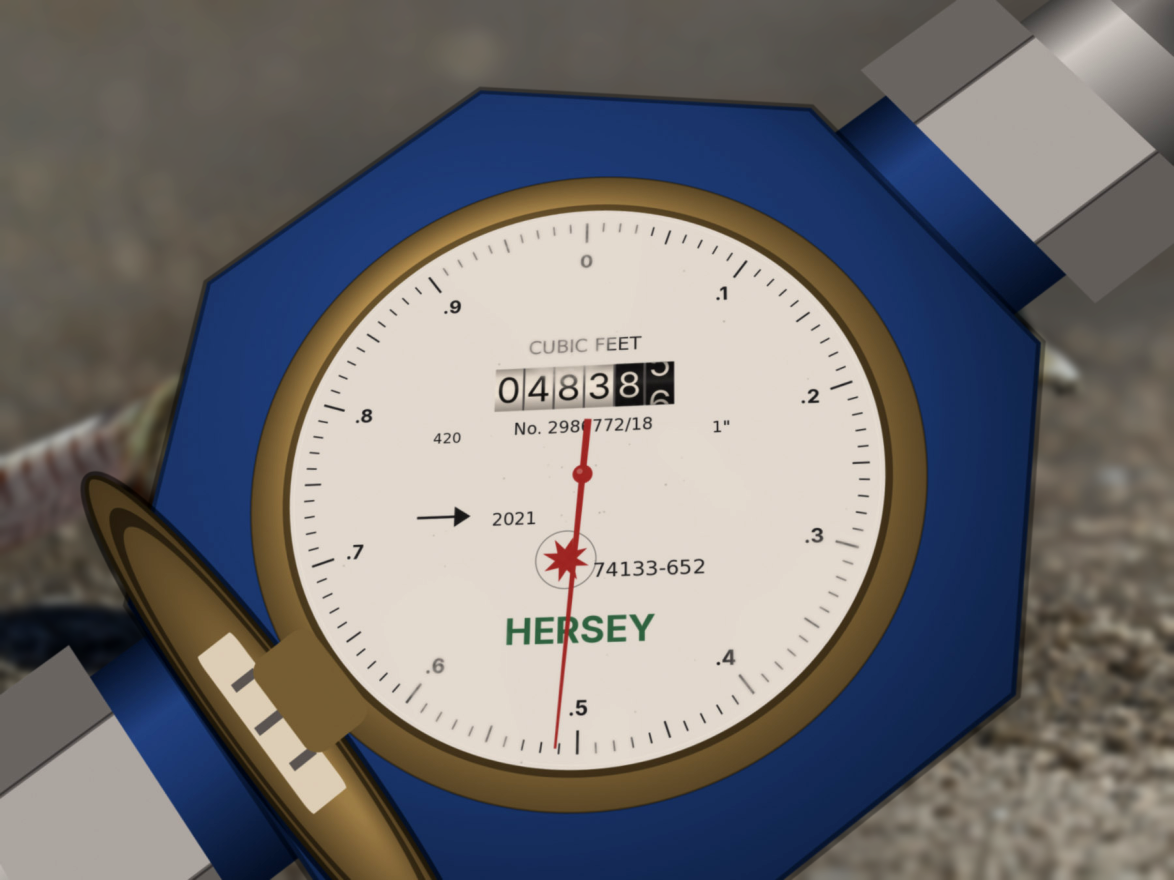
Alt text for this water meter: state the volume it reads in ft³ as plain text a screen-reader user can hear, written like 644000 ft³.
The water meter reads 48385.51 ft³
